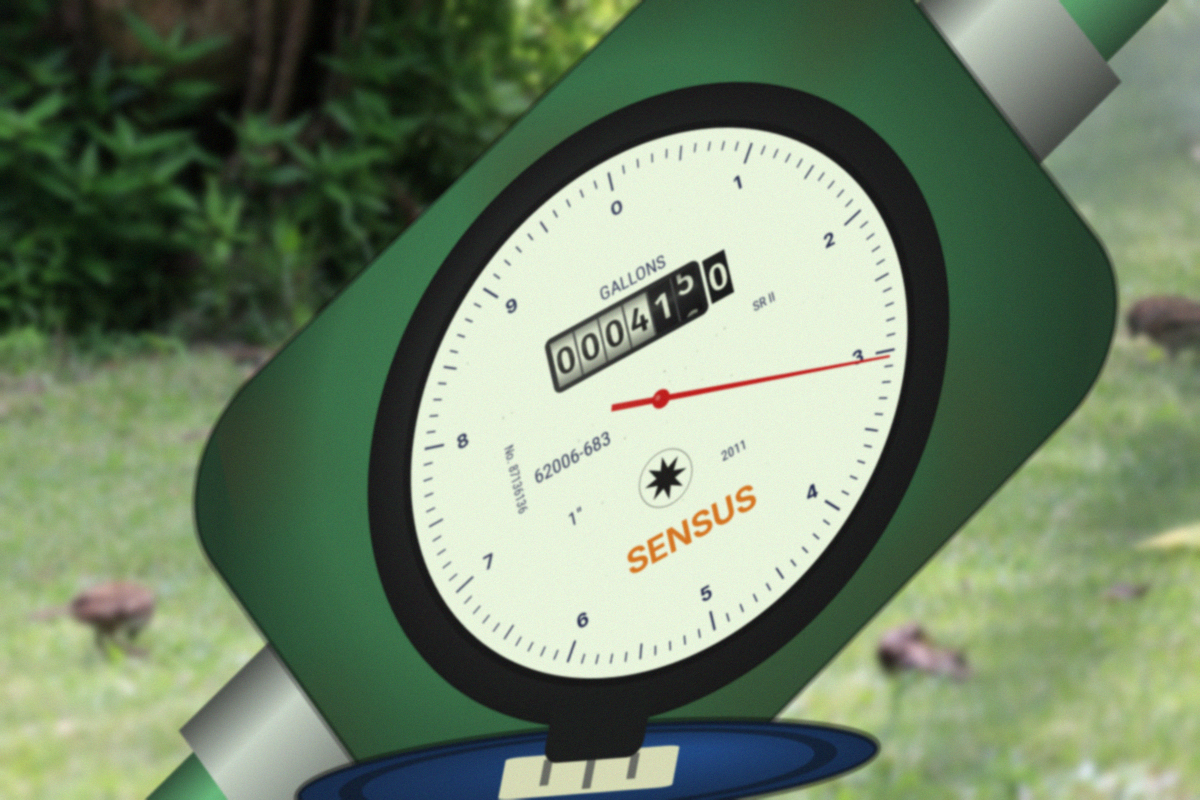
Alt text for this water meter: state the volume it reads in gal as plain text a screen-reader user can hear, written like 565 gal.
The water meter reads 4153.0 gal
